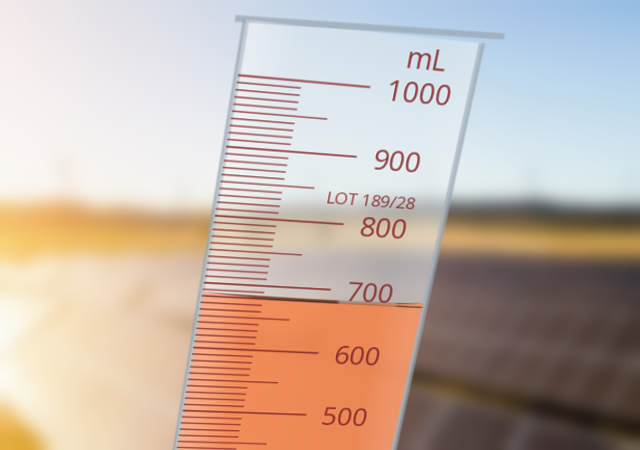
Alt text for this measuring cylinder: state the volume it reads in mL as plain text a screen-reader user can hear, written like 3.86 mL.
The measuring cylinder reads 680 mL
